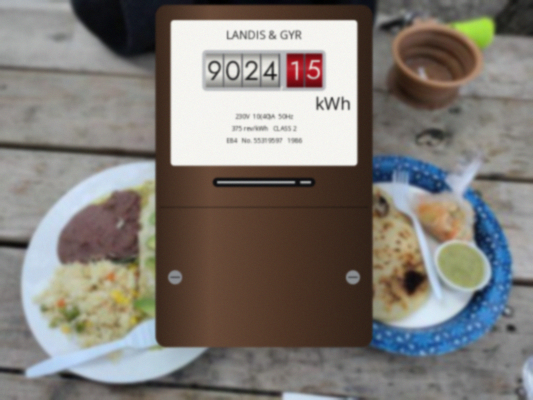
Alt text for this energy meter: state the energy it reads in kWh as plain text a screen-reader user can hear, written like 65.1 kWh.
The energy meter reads 9024.15 kWh
